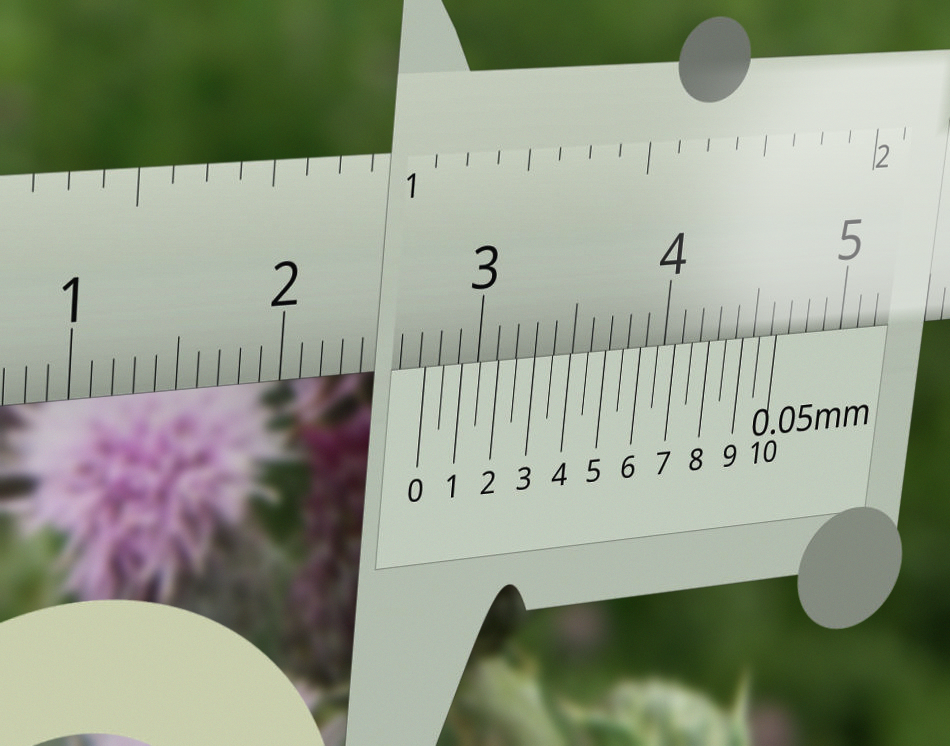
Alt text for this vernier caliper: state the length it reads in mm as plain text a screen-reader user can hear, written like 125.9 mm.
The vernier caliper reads 27.3 mm
